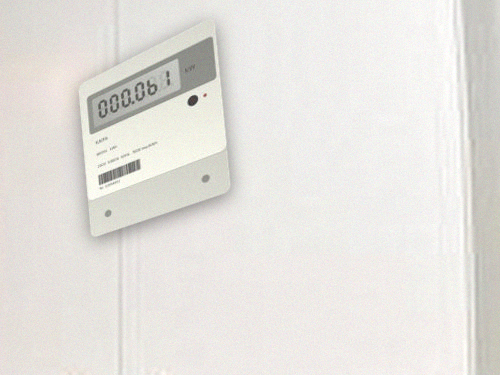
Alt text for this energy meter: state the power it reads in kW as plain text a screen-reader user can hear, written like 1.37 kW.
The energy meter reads 0.061 kW
